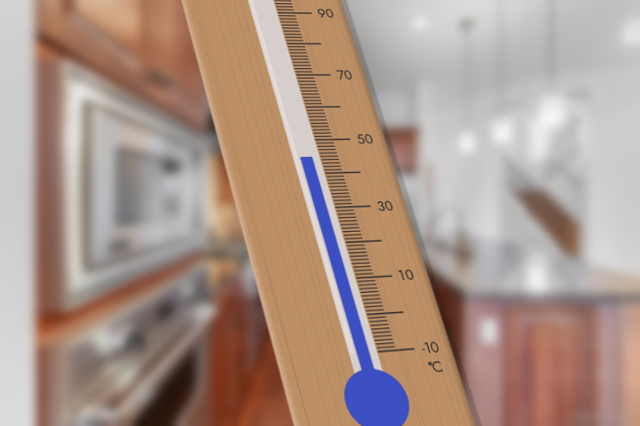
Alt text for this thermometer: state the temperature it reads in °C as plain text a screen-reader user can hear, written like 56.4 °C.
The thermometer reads 45 °C
